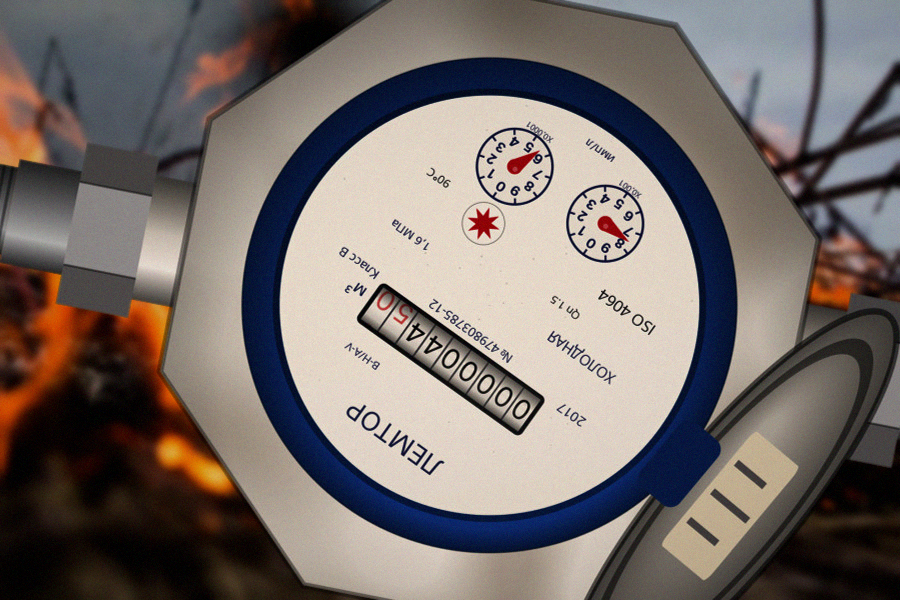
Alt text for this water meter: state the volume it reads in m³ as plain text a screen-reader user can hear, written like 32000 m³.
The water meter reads 44.4975 m³
